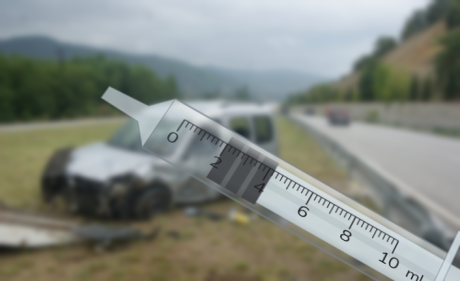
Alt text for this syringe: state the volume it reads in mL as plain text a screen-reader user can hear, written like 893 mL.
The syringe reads 2 mL
